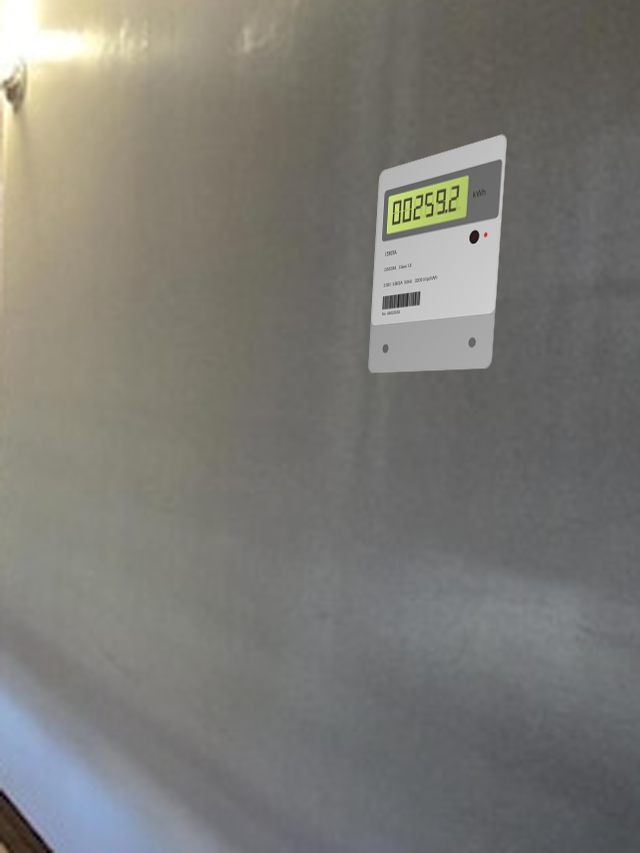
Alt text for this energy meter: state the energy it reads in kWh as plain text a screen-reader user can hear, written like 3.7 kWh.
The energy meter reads 259.2 kWh
